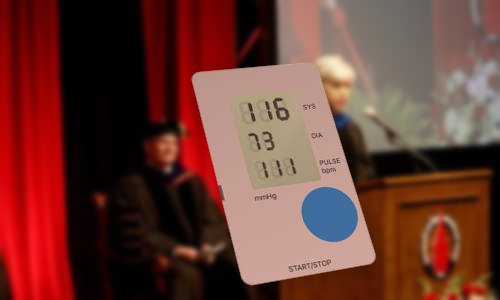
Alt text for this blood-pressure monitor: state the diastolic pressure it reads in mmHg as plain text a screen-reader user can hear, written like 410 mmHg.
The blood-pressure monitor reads 73 mmHg
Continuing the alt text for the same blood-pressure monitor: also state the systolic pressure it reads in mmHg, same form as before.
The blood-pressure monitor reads 116 mmHg
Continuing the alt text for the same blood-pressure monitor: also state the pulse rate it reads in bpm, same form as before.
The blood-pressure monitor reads 111 bpm
